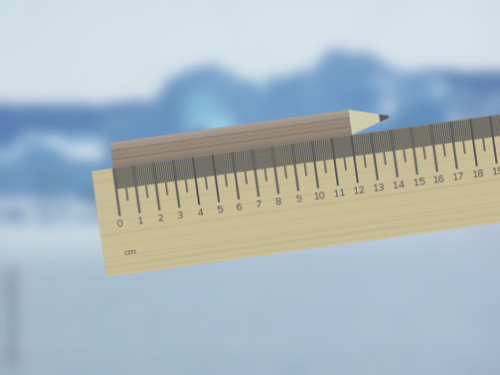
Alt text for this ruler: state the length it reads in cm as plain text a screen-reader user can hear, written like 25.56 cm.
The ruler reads 14 cm
